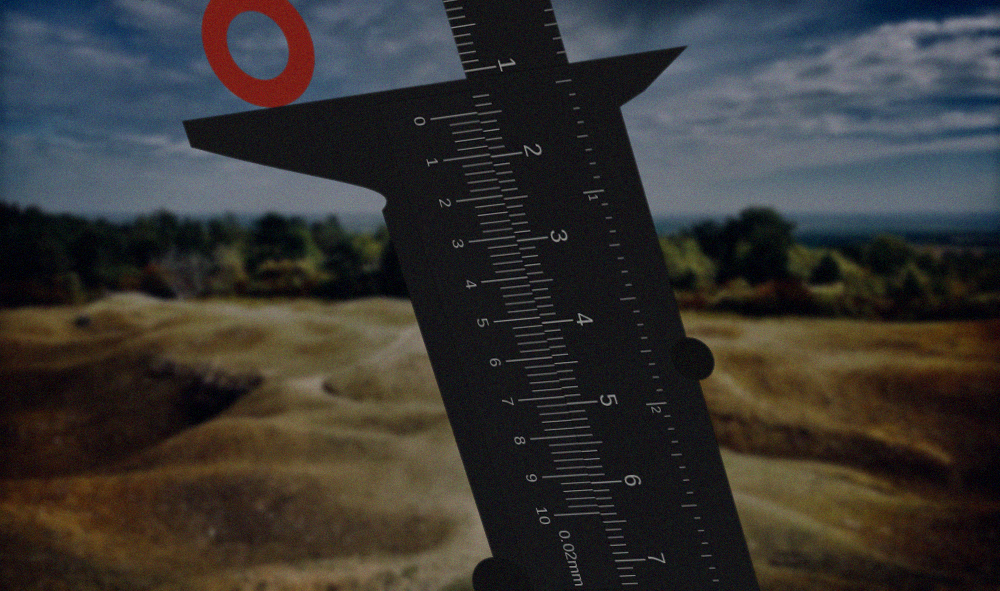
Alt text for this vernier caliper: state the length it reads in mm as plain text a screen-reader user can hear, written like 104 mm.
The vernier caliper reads 14.8 mm
